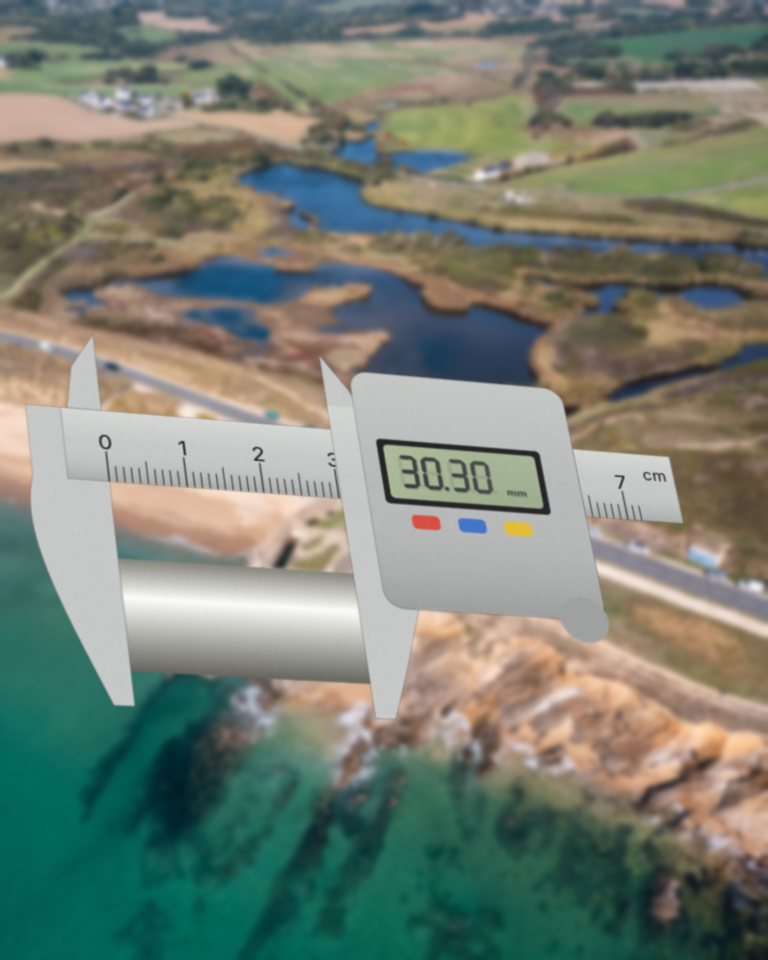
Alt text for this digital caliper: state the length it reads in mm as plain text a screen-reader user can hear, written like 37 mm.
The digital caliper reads 30.30 mm
